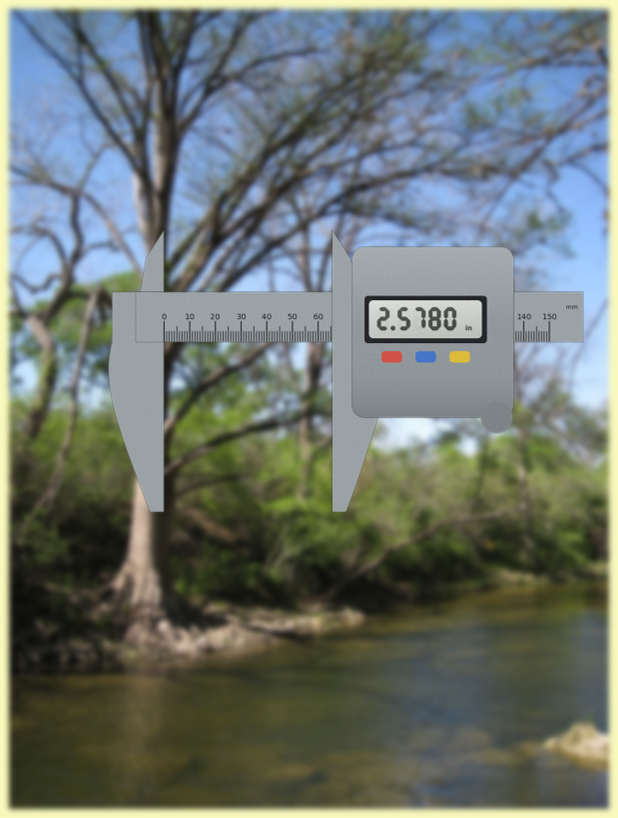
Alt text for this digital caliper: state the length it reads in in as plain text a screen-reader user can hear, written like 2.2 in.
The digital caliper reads 2.5780 in
